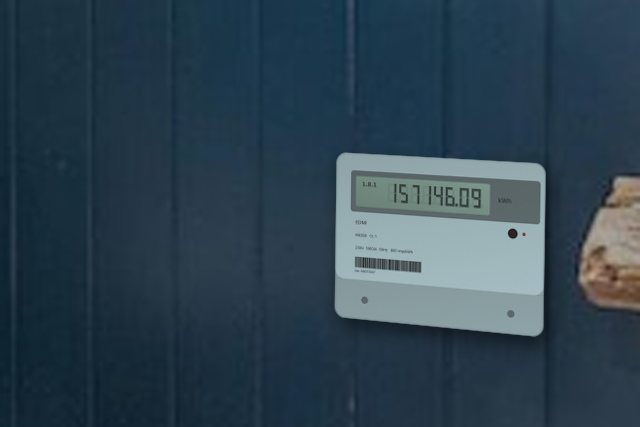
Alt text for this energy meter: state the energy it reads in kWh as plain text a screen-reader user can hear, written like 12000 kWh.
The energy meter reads 157146.09 kWh
